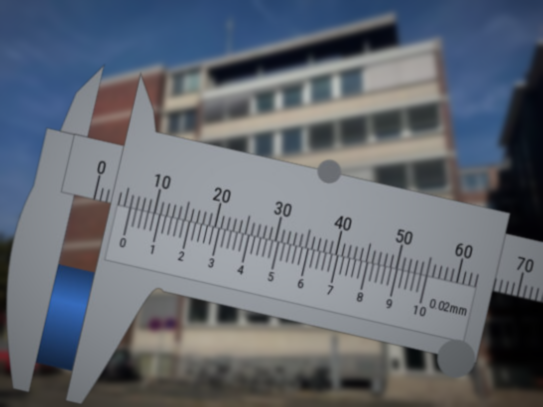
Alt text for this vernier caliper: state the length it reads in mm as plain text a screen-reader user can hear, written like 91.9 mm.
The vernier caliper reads 6.0 mm
